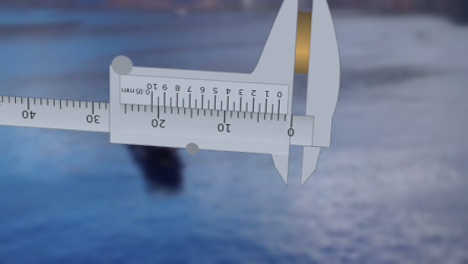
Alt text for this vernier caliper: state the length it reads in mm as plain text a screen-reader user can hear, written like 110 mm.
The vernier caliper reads 2.0 mm
